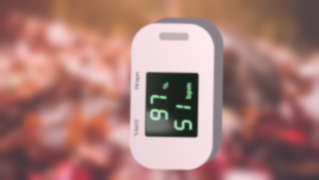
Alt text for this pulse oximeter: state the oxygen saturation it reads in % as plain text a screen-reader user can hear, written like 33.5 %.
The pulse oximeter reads 97 %
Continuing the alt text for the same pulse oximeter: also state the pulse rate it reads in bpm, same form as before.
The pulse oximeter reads 51 bpm
